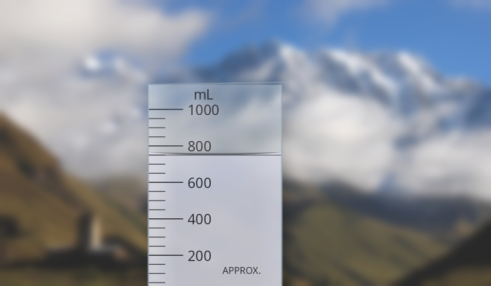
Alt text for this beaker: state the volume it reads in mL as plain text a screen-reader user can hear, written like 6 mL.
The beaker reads 750 mL
